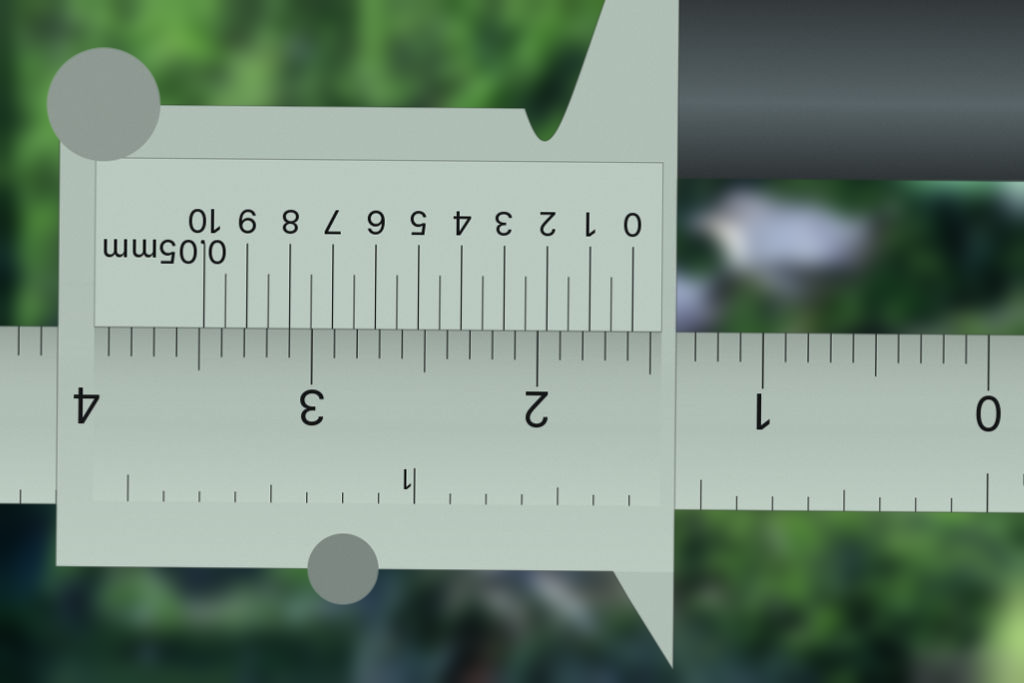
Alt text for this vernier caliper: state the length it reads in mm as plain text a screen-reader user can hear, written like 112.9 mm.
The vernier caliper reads 15.8 mm
